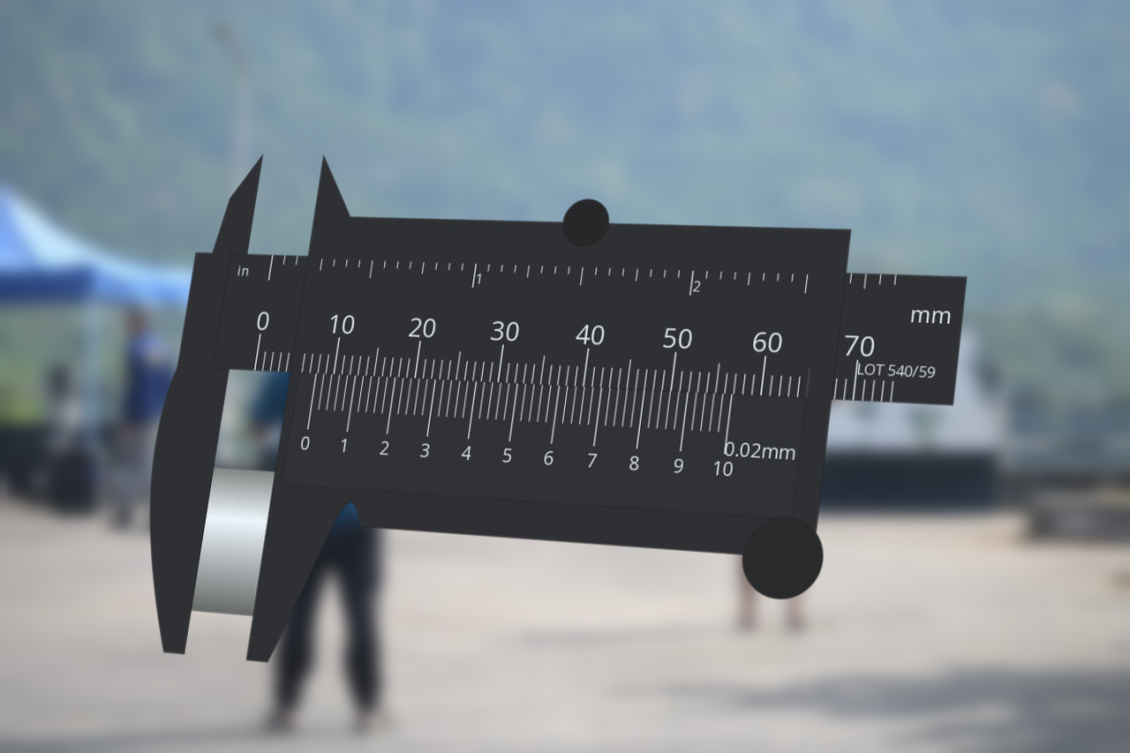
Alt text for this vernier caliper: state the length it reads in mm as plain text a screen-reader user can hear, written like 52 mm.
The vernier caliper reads 7.8 mm
